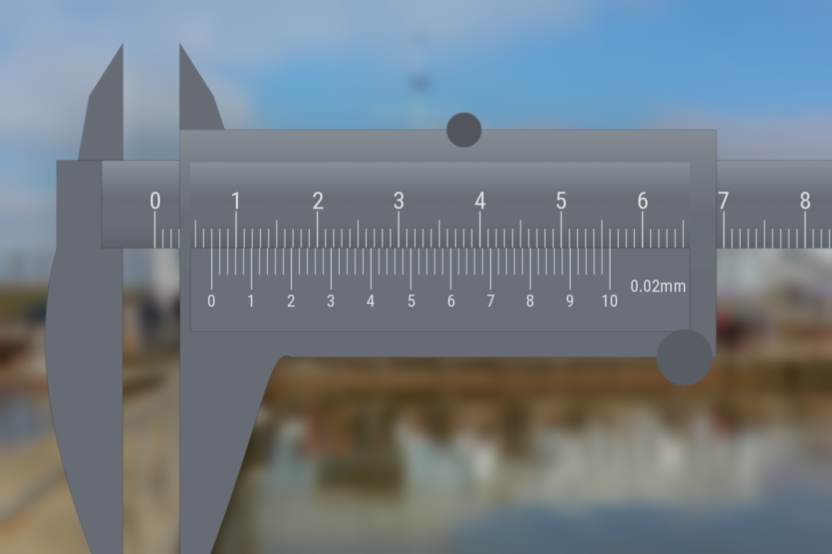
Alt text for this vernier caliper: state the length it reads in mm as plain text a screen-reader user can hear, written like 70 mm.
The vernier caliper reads 7.0 mm
